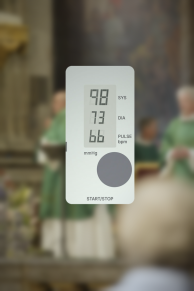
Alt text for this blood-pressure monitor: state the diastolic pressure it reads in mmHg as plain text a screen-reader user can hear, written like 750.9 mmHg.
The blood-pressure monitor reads 73 mmHg
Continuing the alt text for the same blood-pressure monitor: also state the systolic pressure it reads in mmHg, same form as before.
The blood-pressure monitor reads 98 mmHg
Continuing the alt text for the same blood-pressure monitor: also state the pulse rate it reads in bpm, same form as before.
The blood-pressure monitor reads 66 bpm
